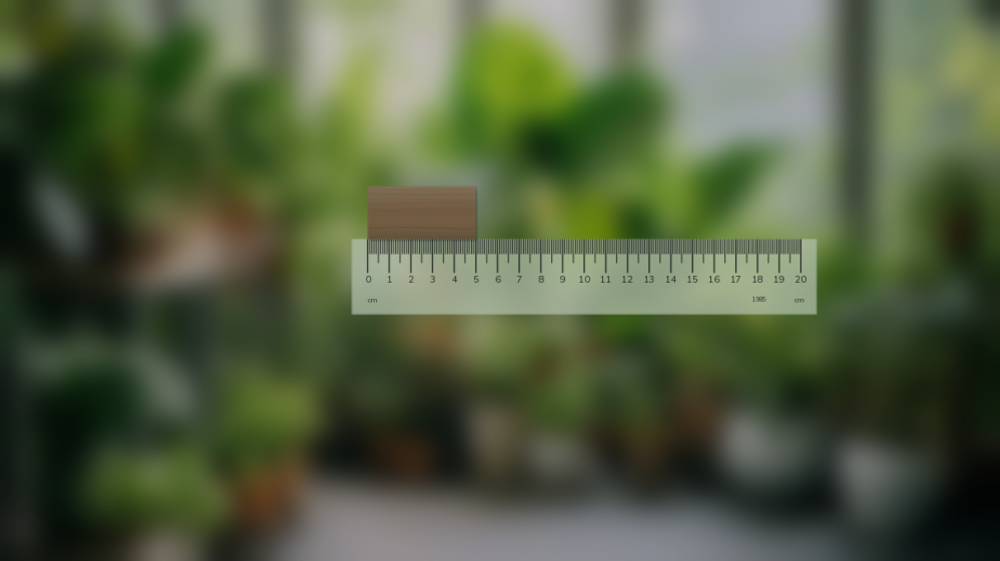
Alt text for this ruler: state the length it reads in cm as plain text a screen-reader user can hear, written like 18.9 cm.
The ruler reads 5 cm
